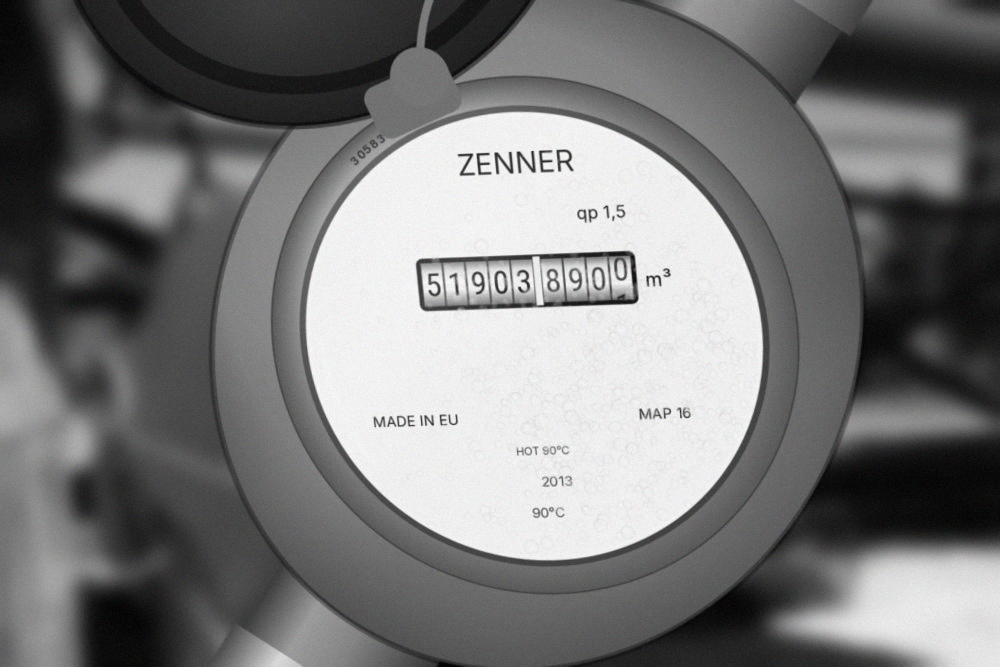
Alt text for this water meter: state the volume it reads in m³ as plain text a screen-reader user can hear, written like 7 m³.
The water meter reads 51903.8900 m³
